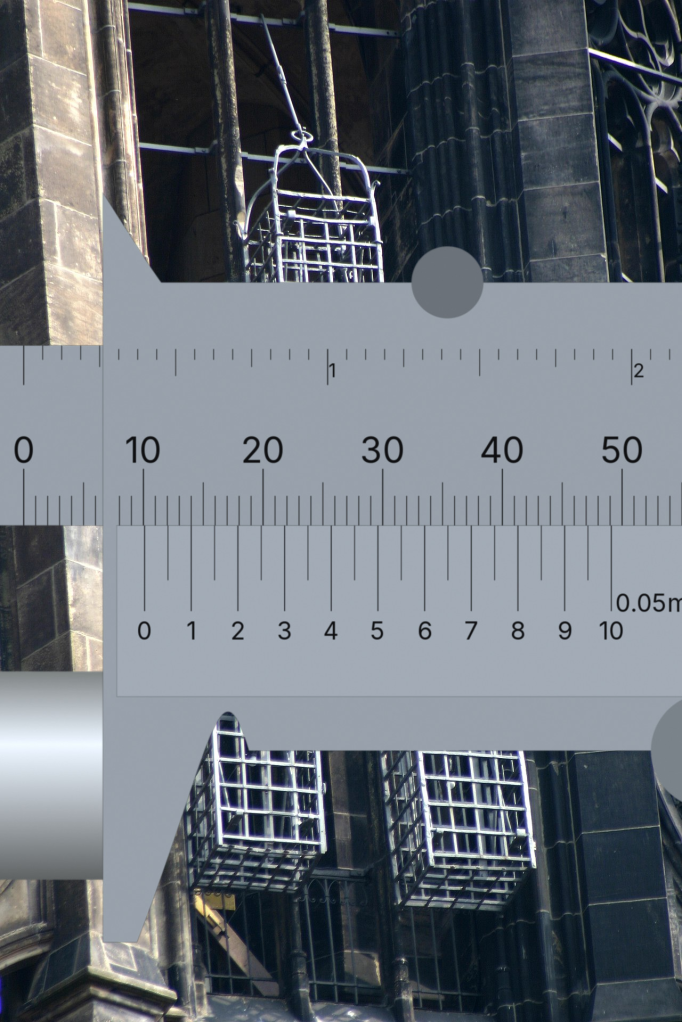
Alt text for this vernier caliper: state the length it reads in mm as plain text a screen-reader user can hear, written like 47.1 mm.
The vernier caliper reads 10.1 mm
